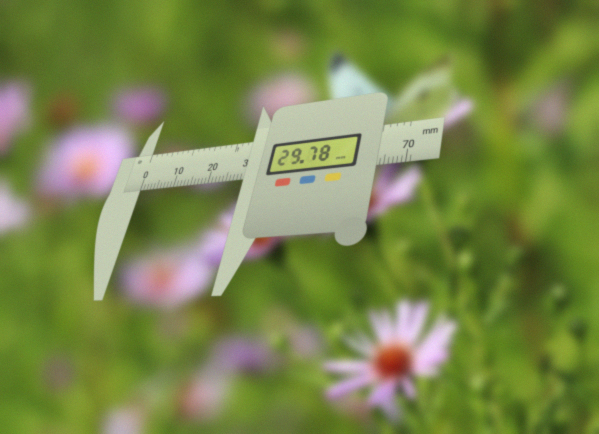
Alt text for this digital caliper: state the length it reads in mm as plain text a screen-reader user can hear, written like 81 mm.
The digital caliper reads 29.78 mm
